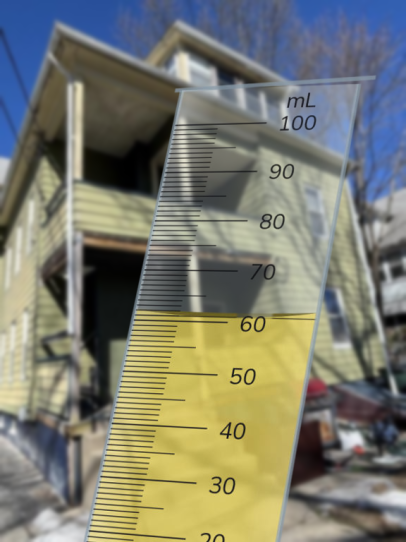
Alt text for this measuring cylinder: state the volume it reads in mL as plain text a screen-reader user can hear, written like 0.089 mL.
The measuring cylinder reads 61 mL
